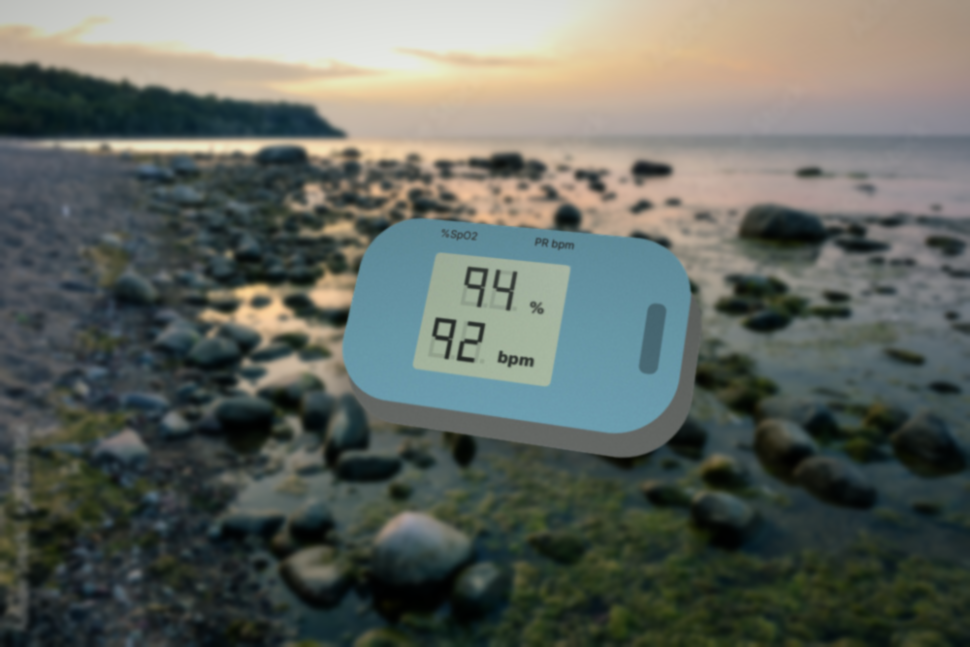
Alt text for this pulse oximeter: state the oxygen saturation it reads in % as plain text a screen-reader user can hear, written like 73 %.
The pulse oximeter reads 94 %
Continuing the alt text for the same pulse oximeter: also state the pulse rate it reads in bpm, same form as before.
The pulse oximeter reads 92 bpm
